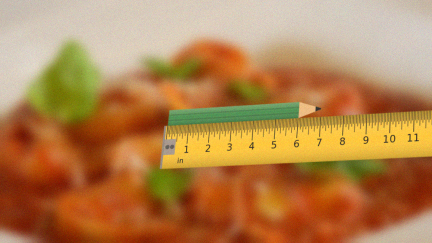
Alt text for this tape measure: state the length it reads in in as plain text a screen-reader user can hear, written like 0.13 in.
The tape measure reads 7 in
